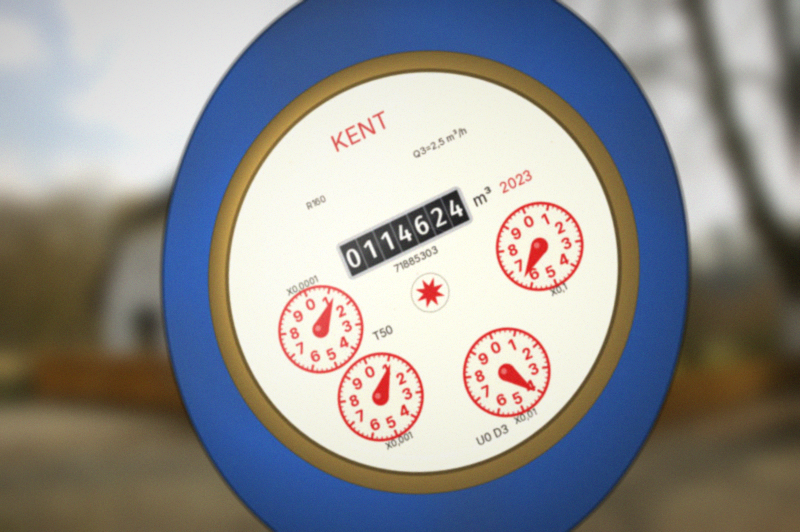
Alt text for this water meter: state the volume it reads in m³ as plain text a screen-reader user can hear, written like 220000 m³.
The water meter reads 114624.6411 m³
